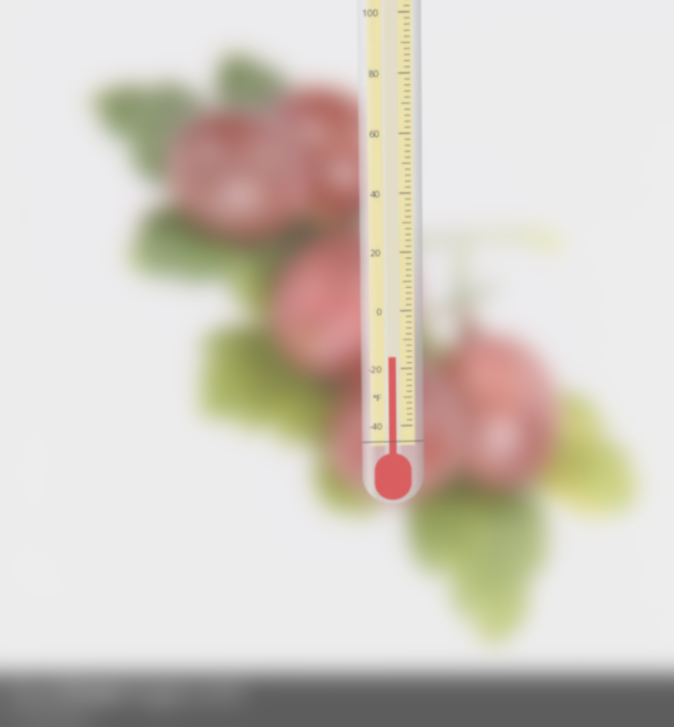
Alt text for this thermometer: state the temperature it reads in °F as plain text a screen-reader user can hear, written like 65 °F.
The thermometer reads -16 °F
